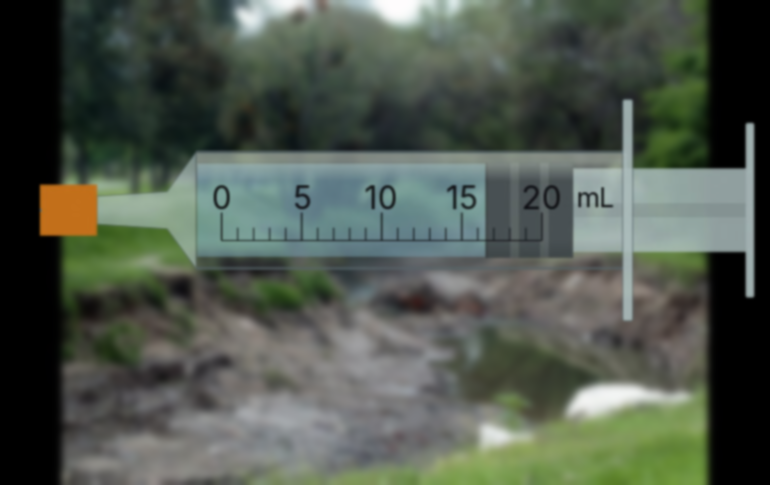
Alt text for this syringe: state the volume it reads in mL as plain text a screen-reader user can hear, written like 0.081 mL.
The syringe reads 16.5 mL
